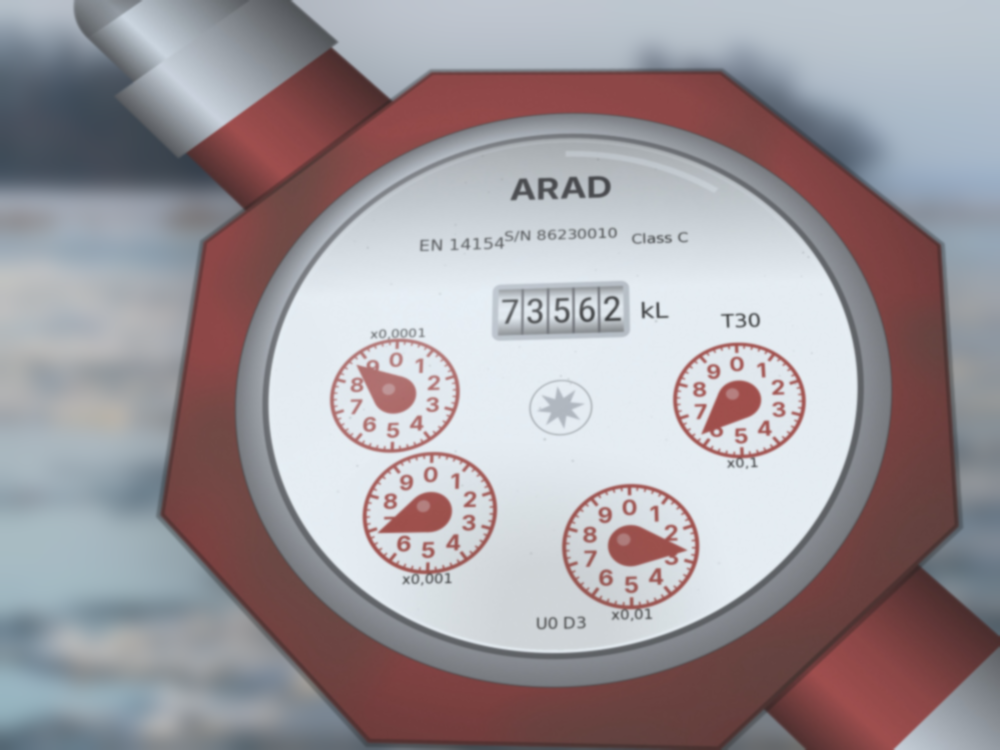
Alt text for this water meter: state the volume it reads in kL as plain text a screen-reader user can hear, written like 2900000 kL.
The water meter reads 73562.6268 kL
